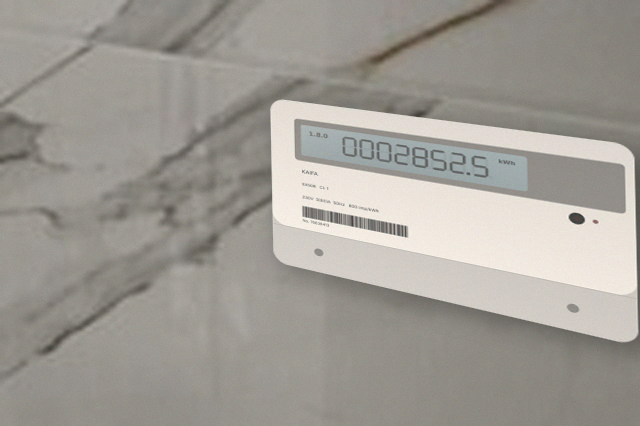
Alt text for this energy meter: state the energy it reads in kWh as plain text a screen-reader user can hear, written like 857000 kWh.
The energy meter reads 2852.5 kWh
